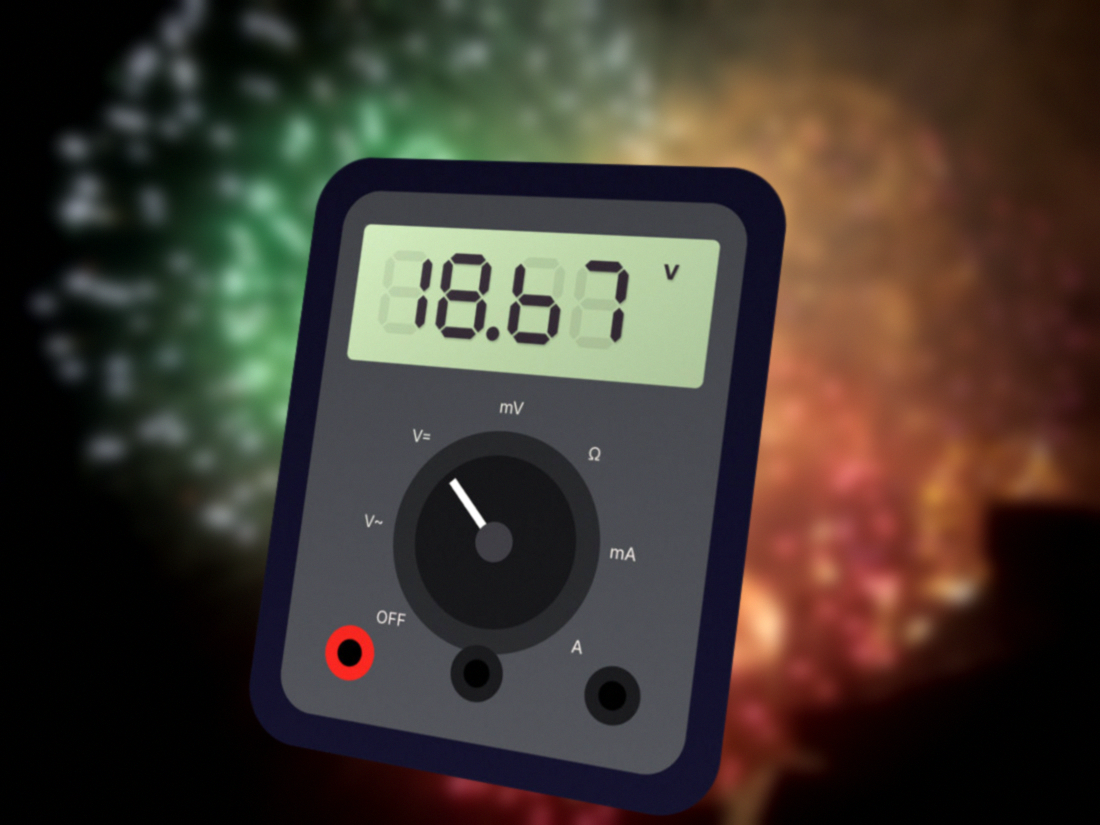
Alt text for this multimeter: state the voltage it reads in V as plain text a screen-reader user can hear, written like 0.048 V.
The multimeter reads 18.67 V
